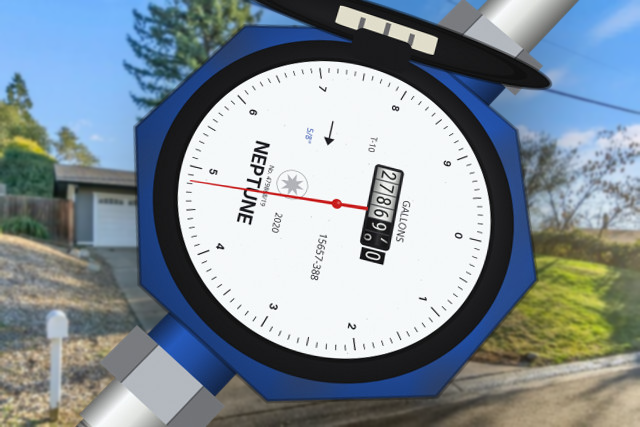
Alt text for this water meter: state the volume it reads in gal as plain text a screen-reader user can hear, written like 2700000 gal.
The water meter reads 2786974.8 gal
